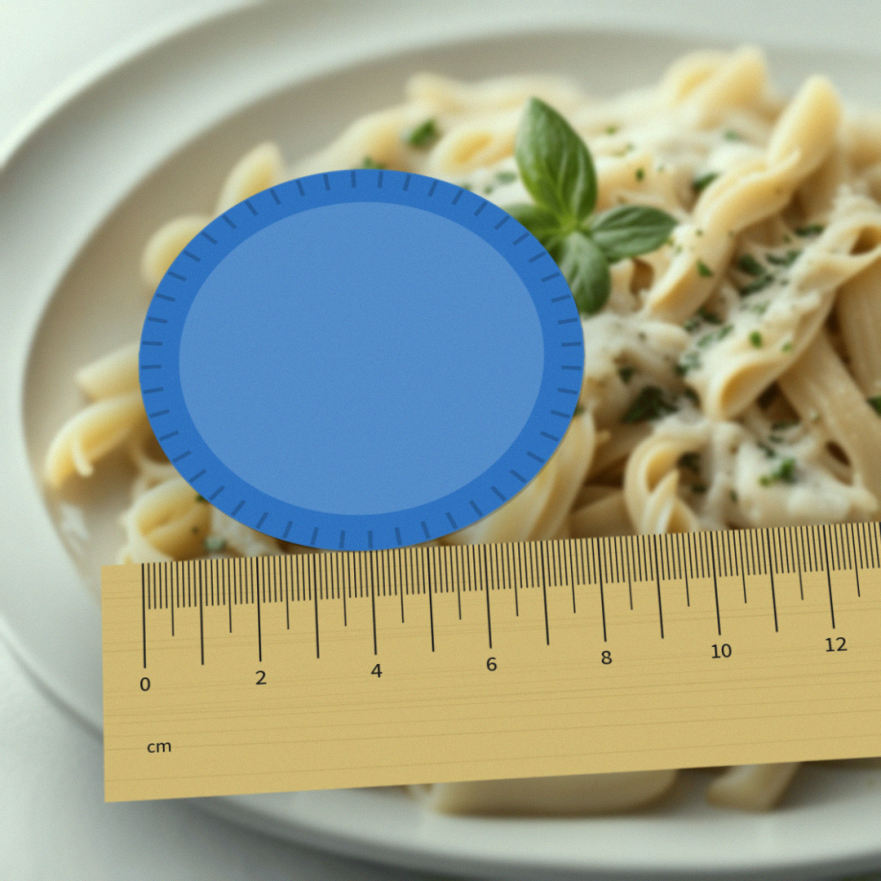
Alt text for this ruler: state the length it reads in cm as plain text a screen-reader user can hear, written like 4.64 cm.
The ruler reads 8 cm
